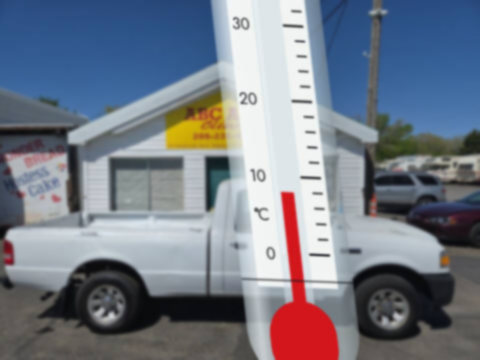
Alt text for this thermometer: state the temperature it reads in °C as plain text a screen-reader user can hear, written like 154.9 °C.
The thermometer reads 8 °C
